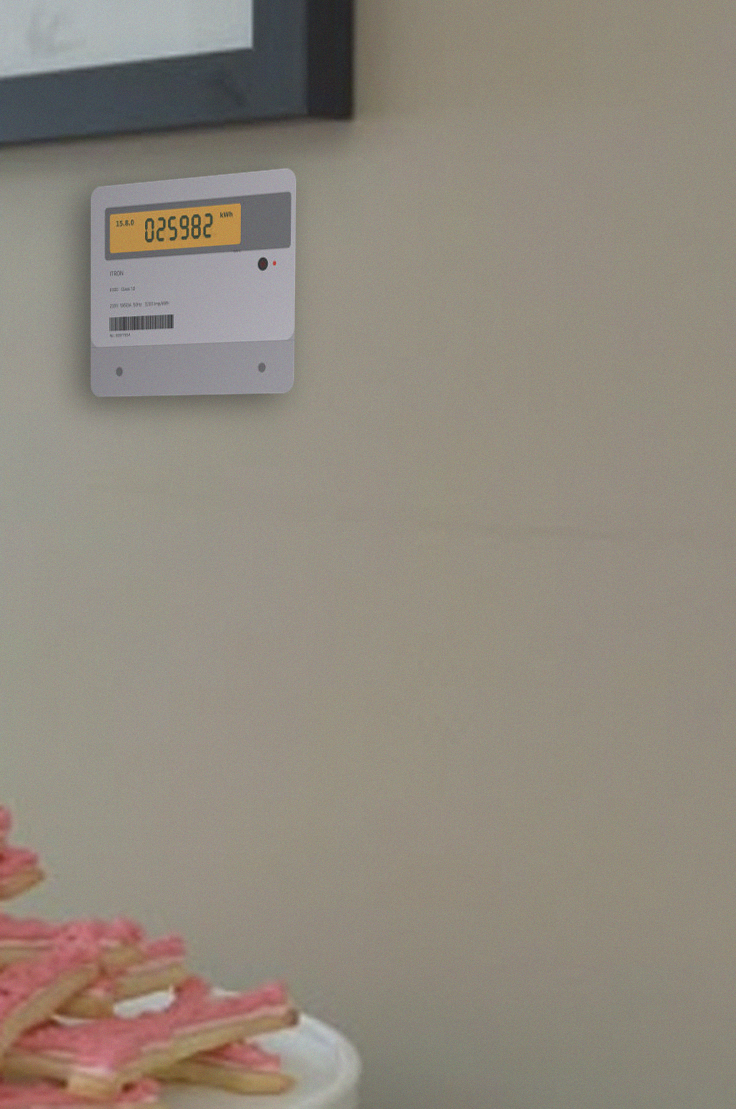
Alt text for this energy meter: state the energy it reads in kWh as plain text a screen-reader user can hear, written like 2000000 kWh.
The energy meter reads 25982 kWh
